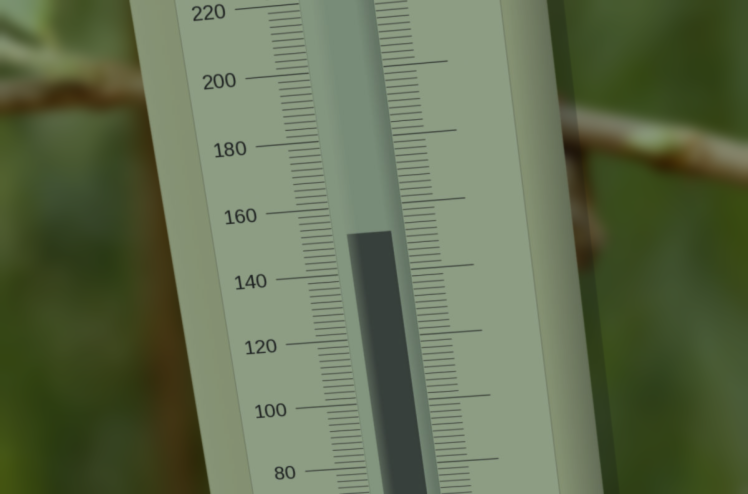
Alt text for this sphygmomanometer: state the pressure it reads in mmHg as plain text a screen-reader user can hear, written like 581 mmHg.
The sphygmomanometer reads 152 mmHg
